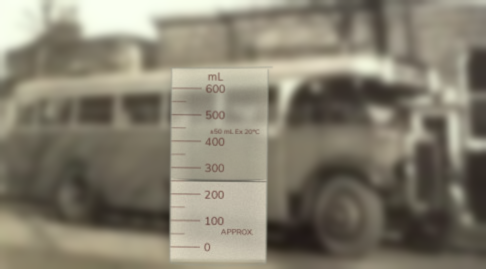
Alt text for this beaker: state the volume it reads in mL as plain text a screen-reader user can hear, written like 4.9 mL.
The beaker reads 250 mL
